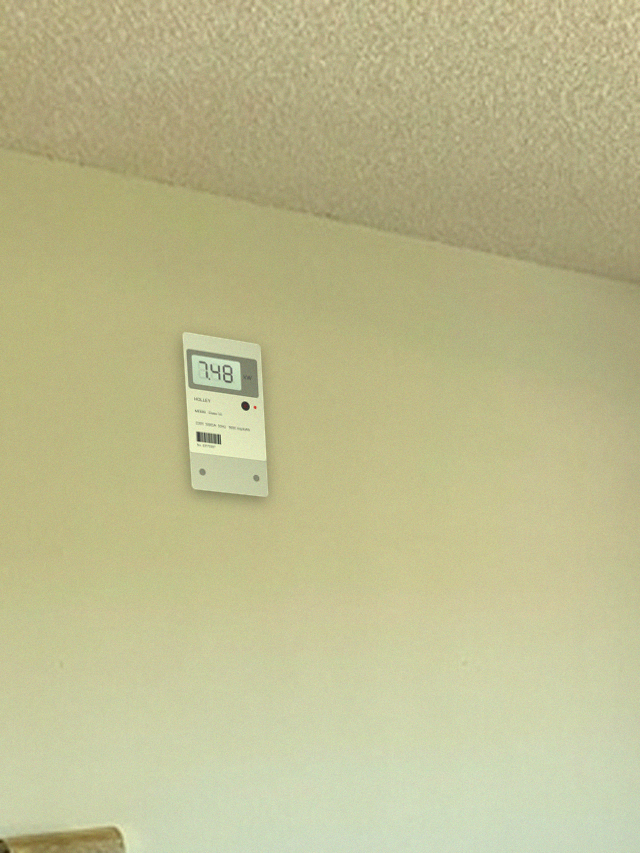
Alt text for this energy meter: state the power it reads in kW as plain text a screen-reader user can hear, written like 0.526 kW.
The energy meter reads 7.48 kW
